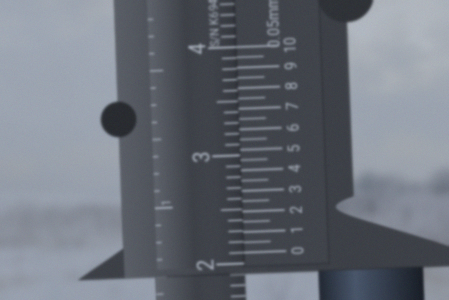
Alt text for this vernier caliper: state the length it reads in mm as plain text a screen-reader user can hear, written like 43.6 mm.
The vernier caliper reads 21.0 mm
